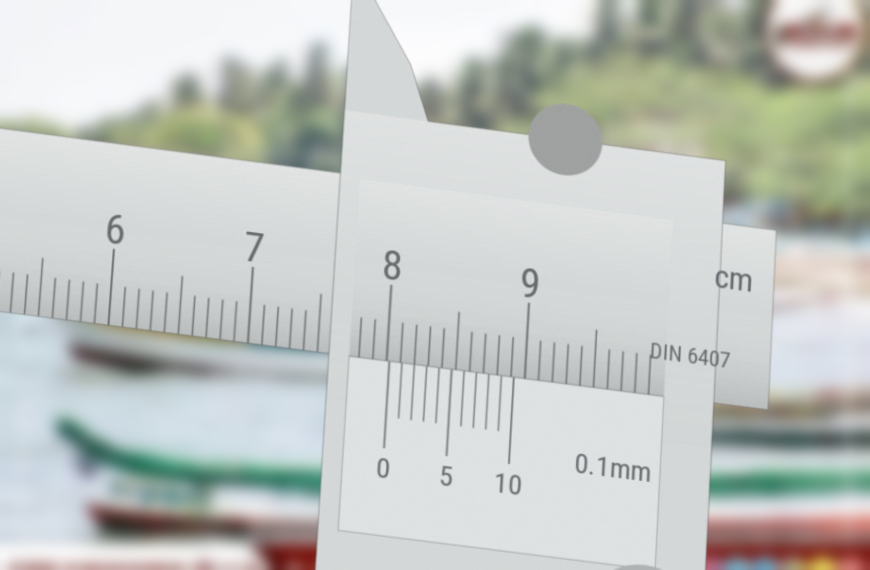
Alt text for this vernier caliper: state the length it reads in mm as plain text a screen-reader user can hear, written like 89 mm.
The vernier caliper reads 80.2 mm
